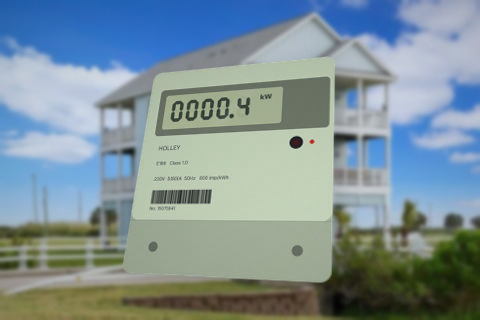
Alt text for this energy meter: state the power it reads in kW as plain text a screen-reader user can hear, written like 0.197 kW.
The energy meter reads 0.4 kW
